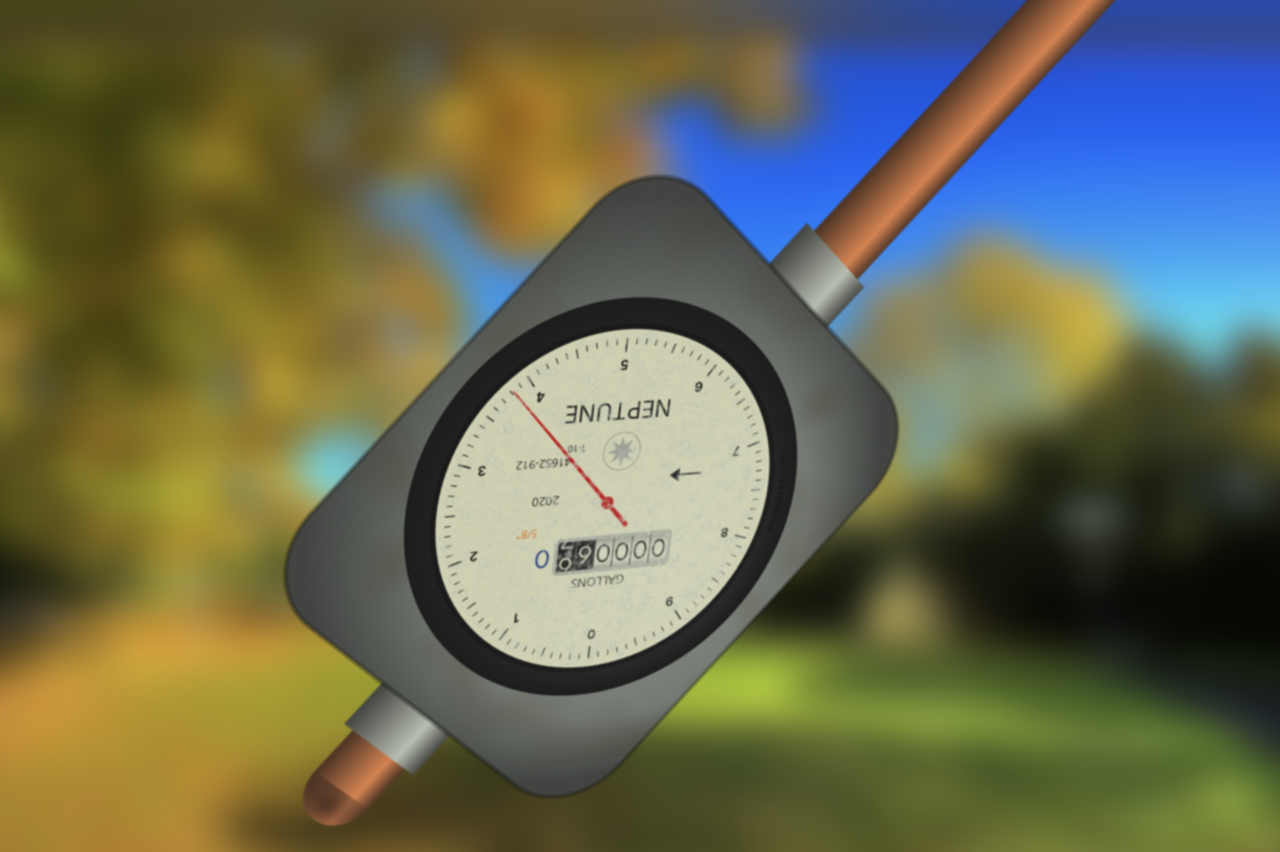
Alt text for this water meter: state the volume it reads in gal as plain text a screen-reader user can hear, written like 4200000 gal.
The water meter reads 663.8 gal
